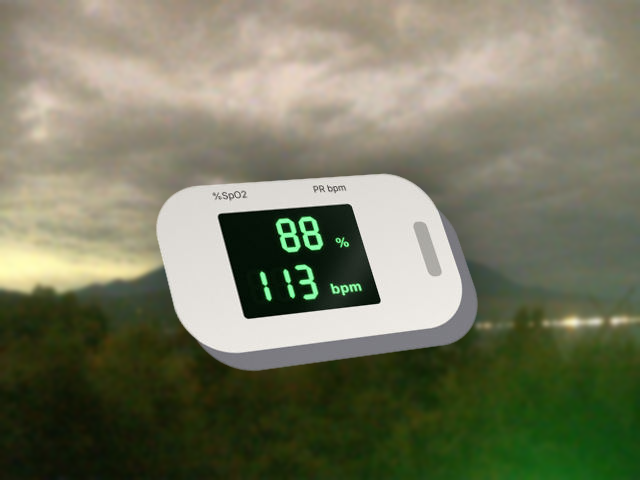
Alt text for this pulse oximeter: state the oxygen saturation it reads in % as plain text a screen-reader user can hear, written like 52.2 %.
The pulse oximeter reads 88 %
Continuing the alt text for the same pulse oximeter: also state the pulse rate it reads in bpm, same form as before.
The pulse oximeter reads 113 bpm
